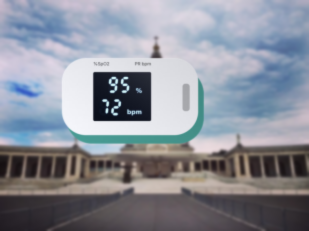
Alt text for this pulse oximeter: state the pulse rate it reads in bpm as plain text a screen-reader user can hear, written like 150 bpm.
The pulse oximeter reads 72 bpm
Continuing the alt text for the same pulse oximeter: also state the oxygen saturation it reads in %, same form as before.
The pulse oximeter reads 95 %
